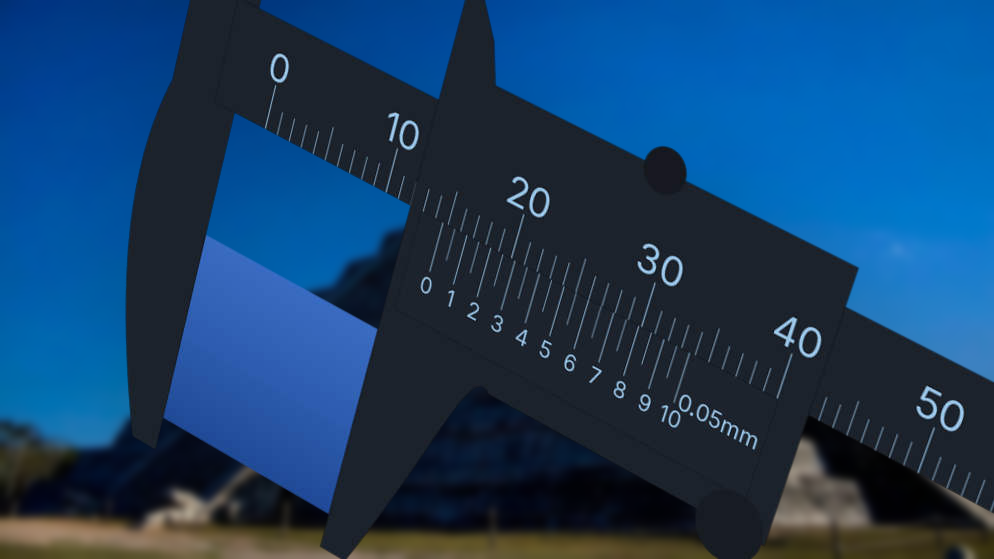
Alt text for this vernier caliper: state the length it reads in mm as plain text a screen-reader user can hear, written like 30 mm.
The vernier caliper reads 14.6 mm
